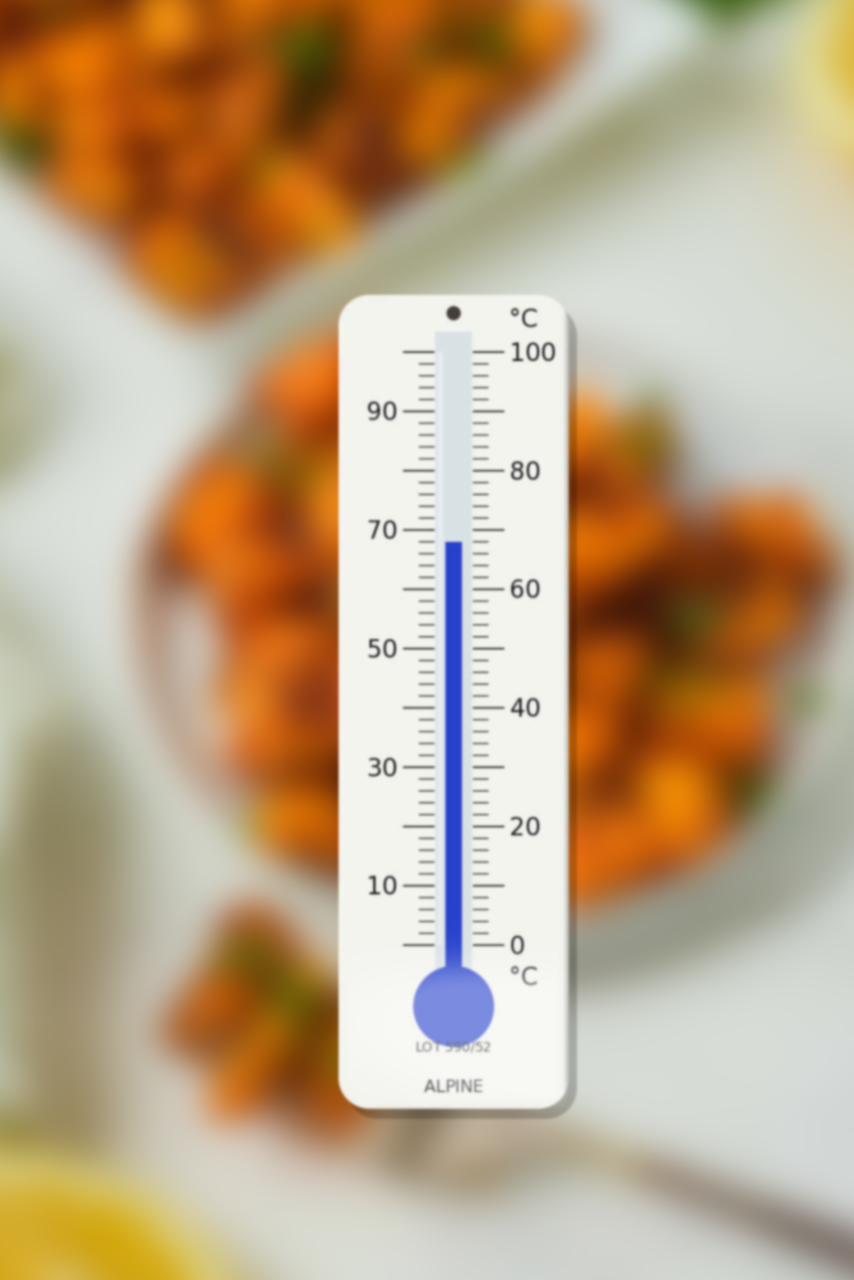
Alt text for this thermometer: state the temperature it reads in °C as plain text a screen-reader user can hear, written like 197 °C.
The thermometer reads 68 °C
